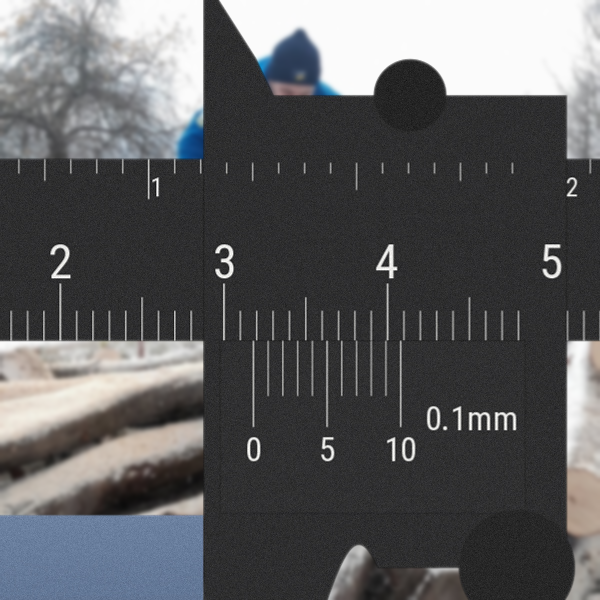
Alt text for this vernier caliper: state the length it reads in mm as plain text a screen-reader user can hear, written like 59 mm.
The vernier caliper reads 31.8 mm
